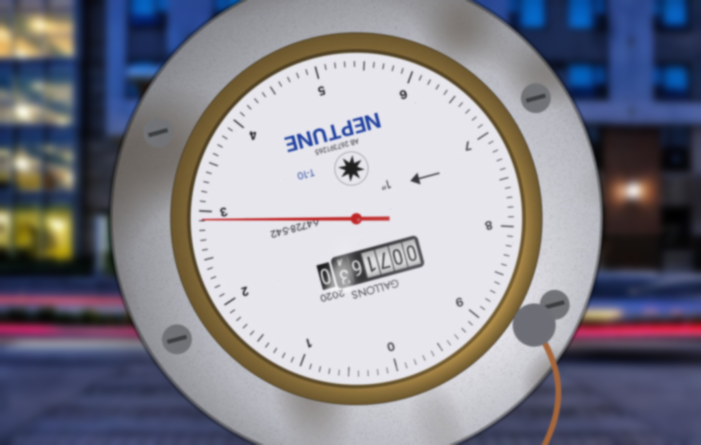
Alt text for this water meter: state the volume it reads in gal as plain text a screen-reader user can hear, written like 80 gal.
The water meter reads 71632.9 gal
